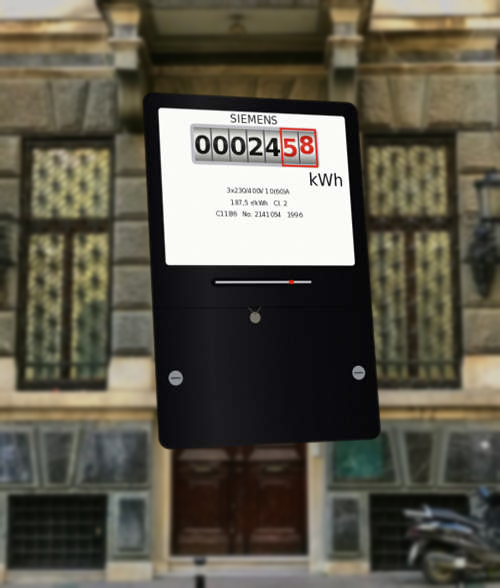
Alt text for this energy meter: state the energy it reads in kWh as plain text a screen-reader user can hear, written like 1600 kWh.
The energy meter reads 24.58 kWh
